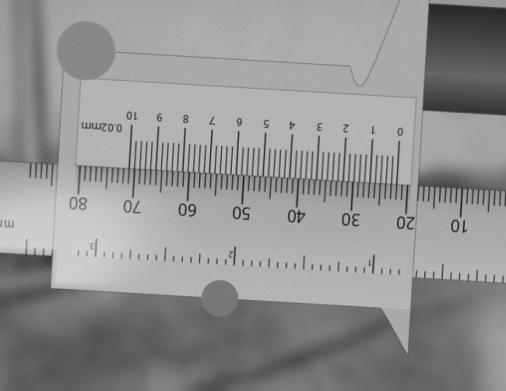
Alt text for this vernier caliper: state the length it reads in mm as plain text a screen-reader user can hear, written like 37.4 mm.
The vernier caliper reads 22.0 mm
